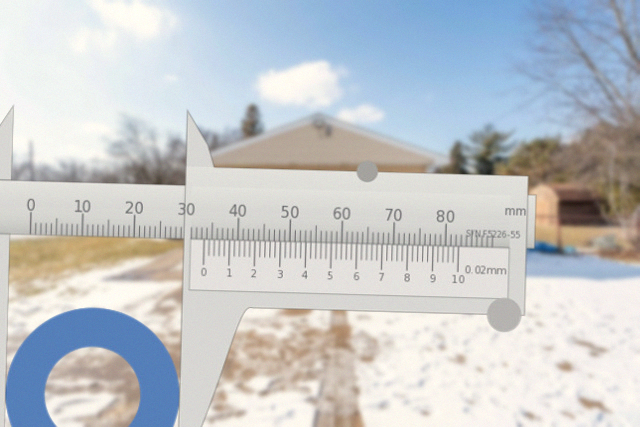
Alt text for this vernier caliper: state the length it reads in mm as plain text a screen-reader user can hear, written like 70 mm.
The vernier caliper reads 33.5 mm
